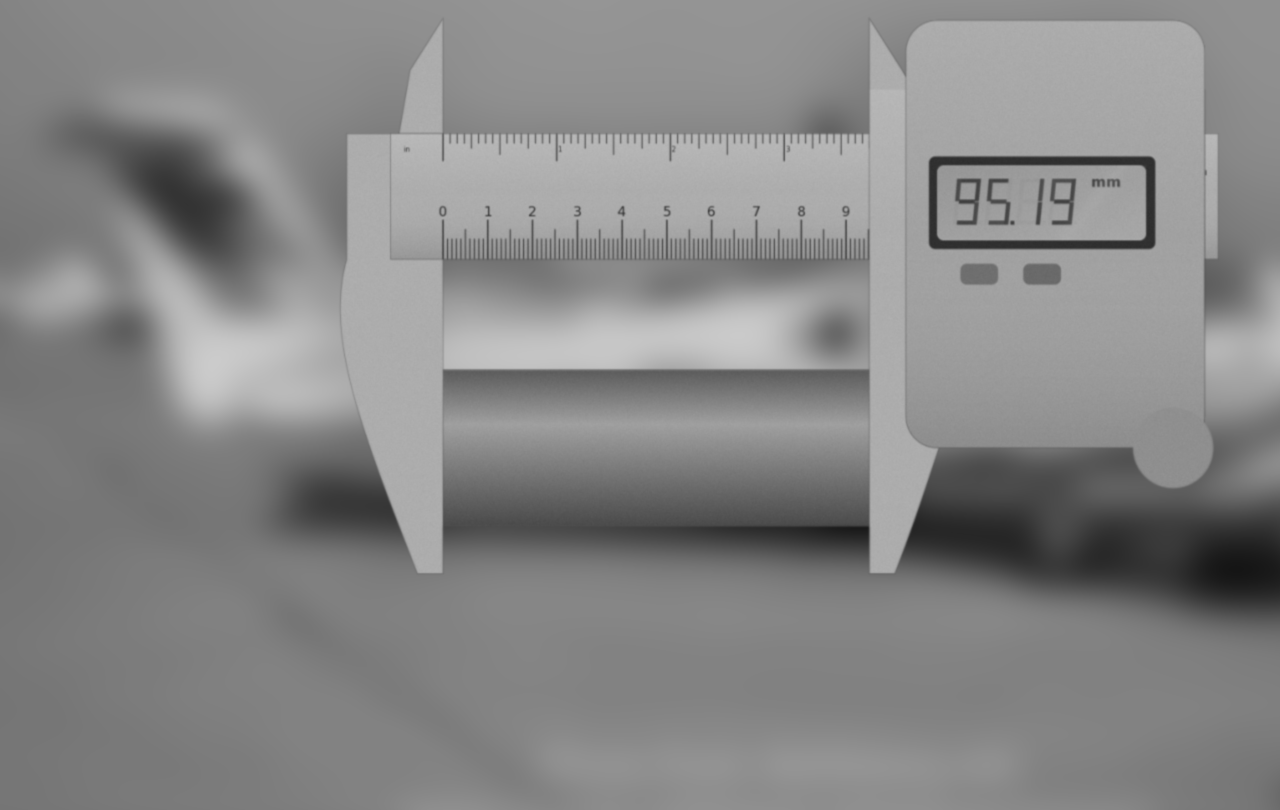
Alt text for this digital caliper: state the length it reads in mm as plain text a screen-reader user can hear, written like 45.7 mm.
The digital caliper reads 95.19 mm
